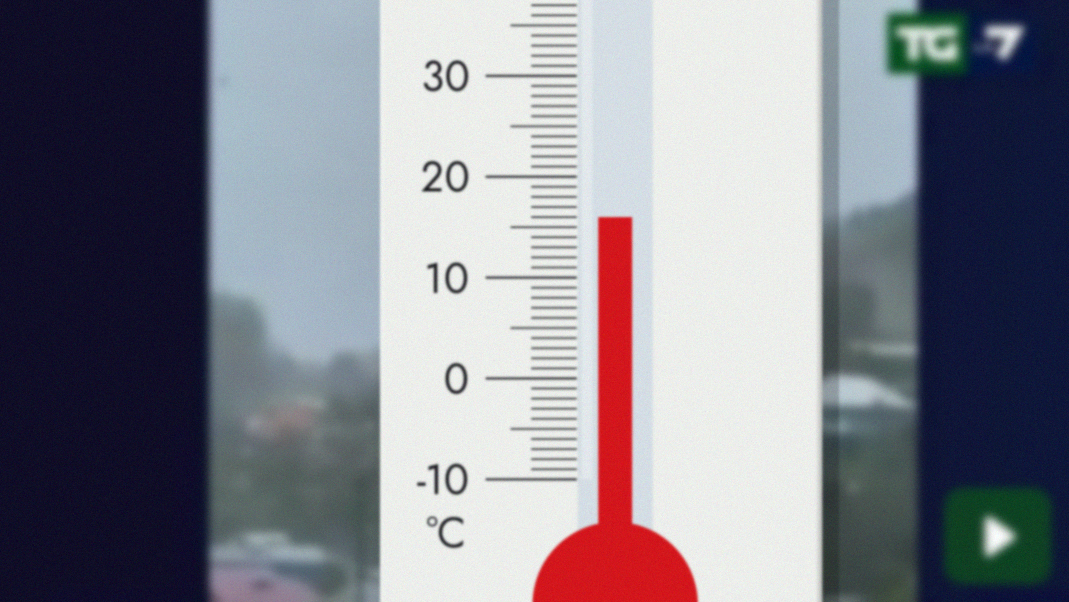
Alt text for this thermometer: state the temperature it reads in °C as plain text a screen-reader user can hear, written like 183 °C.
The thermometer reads 16 °C
